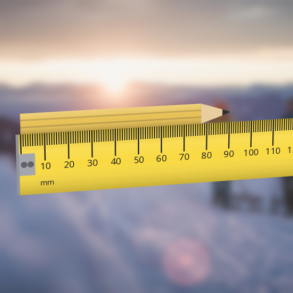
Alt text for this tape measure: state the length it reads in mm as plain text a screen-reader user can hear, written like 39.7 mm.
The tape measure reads 90 mm
